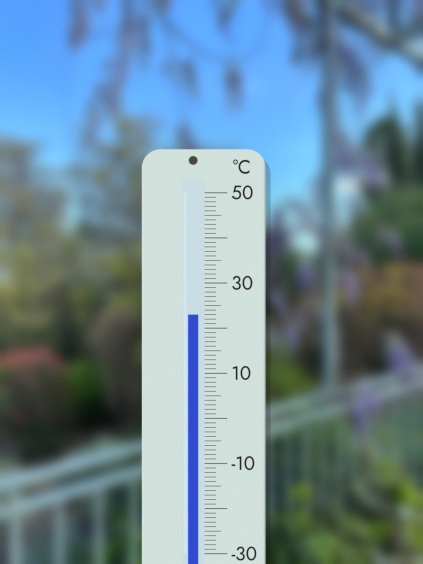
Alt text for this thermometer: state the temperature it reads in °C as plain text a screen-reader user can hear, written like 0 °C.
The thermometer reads 23 °C
